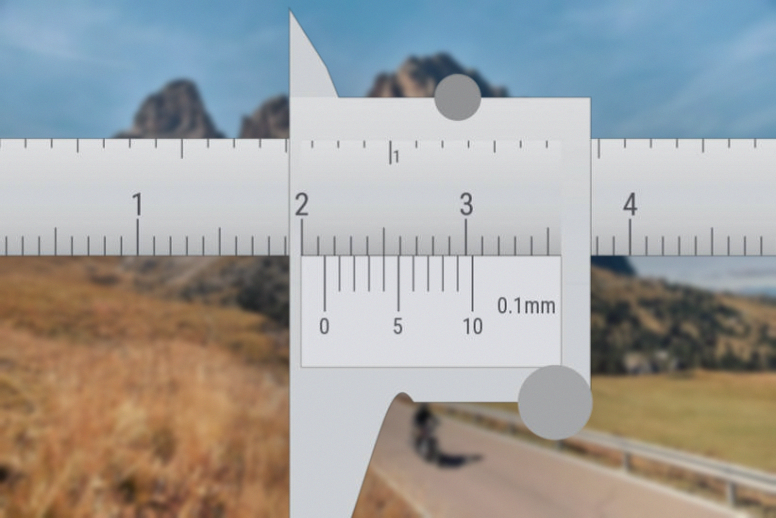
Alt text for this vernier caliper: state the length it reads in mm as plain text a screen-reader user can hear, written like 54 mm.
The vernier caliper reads 21.4 mm
